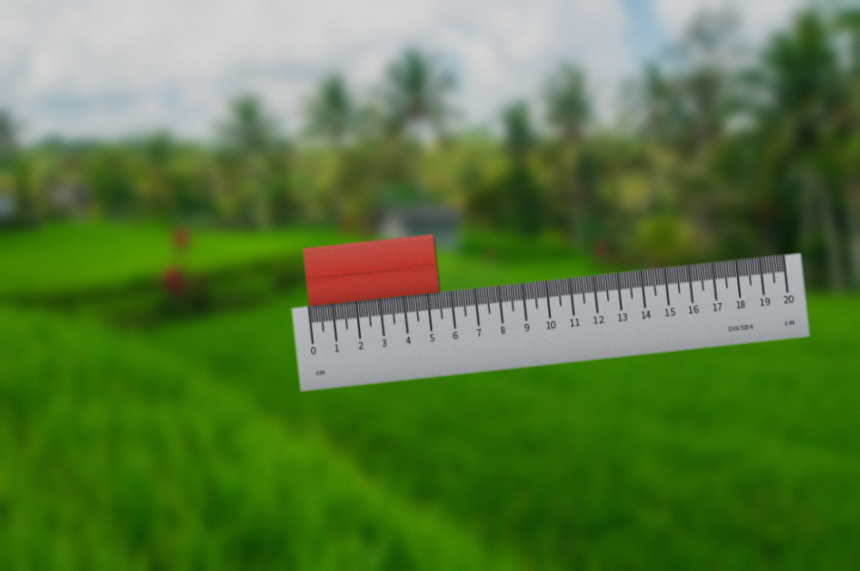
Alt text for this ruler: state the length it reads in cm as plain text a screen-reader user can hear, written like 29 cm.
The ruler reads 5.5 cm
